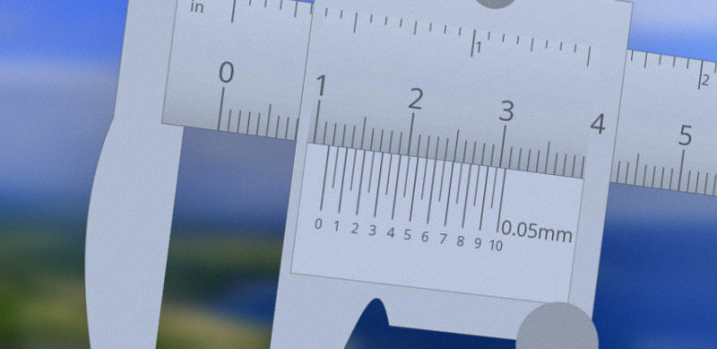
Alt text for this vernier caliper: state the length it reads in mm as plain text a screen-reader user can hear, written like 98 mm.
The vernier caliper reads 11.6 mm
